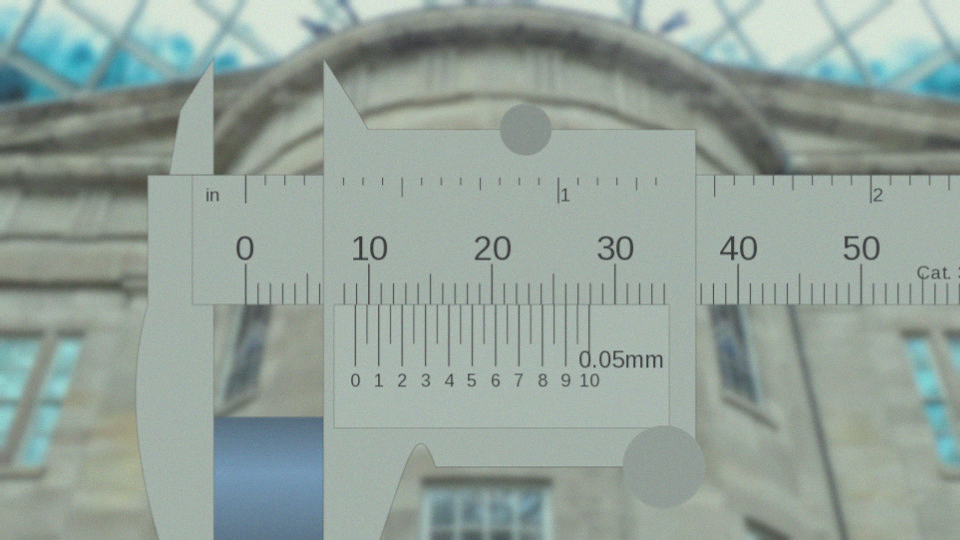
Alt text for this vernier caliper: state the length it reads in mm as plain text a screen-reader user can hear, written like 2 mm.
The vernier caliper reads 8.9 mm
